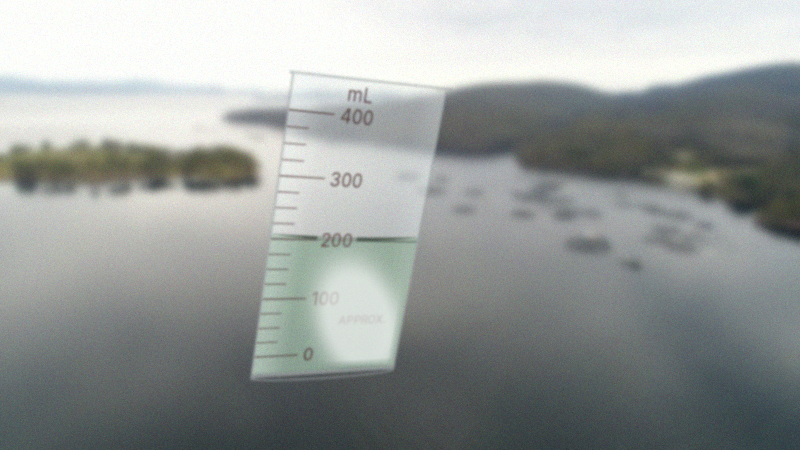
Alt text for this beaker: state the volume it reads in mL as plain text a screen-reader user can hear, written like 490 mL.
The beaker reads 200 mL
